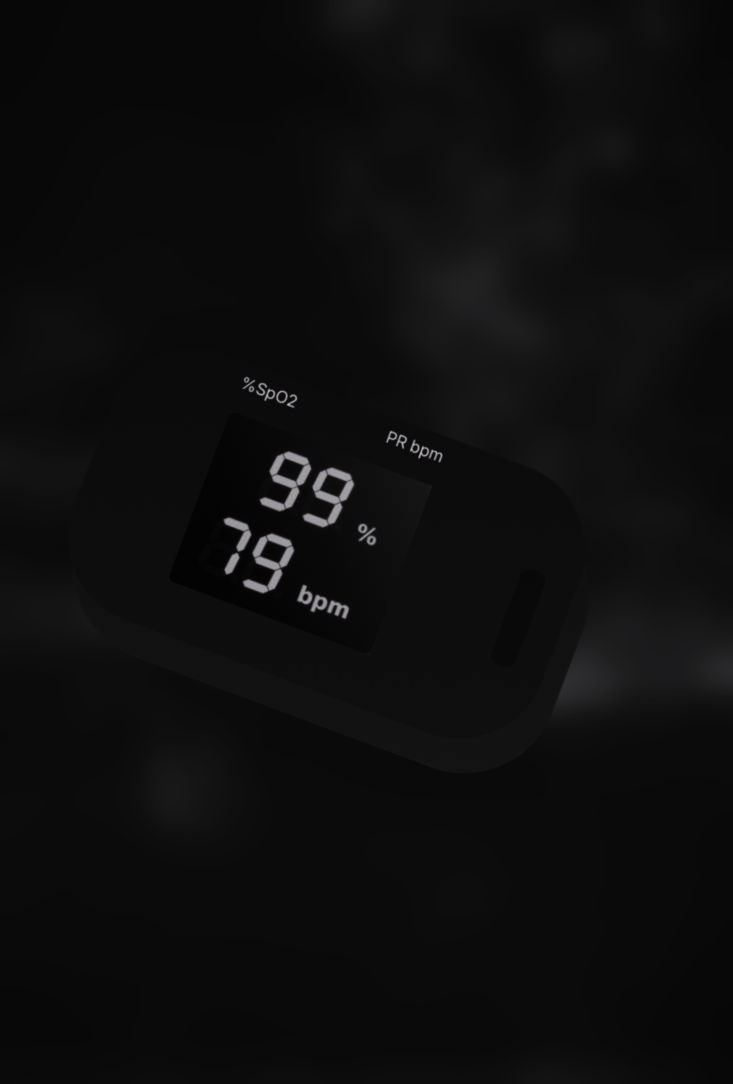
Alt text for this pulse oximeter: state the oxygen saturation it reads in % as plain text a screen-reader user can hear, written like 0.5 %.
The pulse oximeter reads 99 %
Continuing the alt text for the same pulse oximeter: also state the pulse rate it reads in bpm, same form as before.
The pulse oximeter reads 79 bpm
